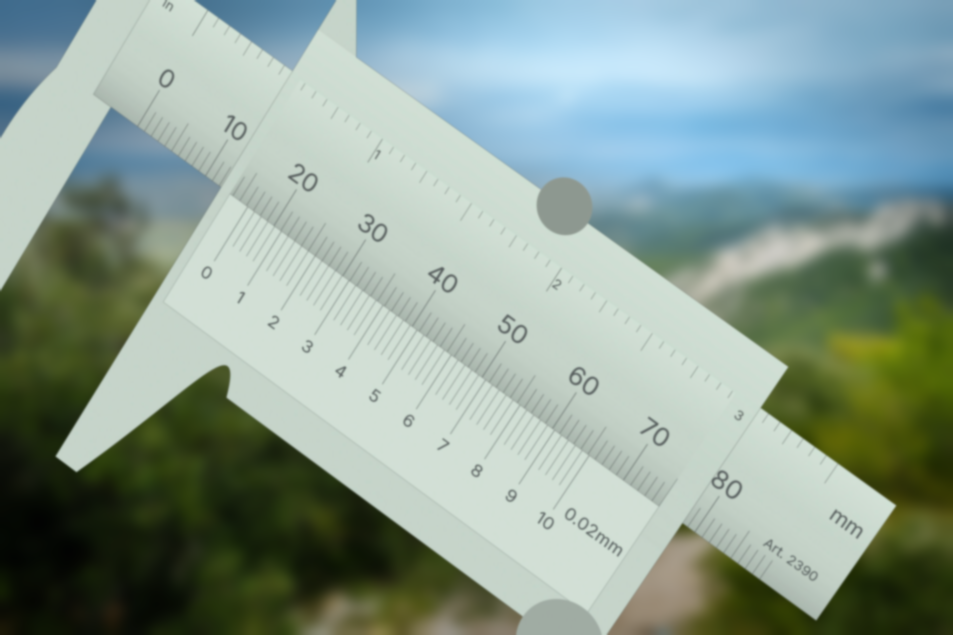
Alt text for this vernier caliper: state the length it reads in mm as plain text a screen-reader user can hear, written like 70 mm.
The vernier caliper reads 16.2 mm
